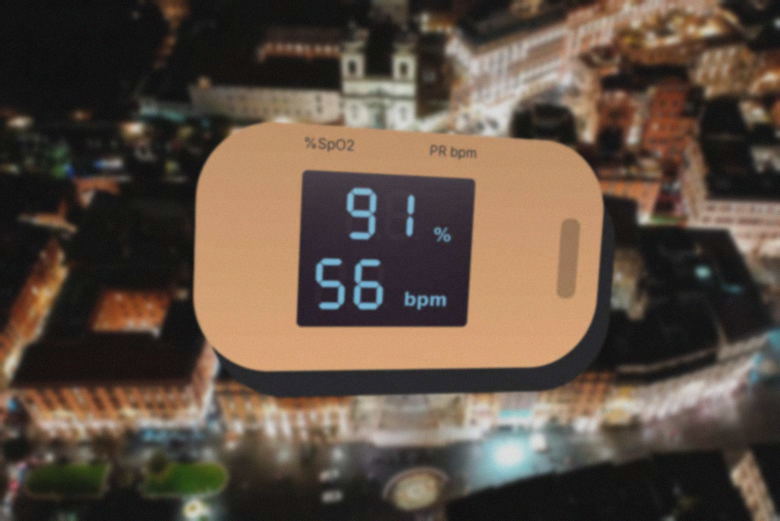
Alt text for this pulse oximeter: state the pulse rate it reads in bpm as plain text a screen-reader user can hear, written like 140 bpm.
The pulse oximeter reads 56 bpm
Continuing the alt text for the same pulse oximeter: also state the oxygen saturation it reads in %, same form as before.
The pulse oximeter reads 91 %
